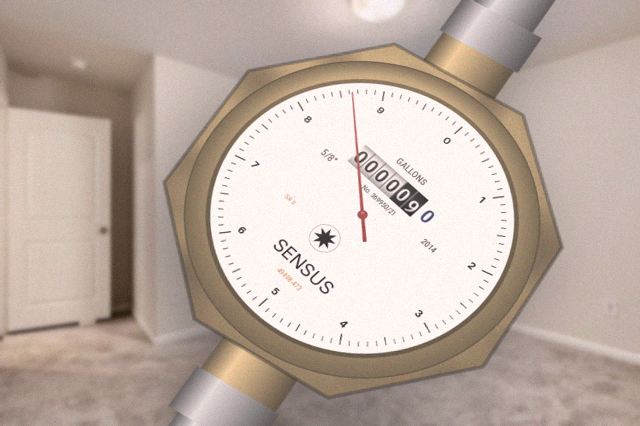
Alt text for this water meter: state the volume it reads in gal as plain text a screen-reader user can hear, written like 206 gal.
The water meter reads 88.6 gal
